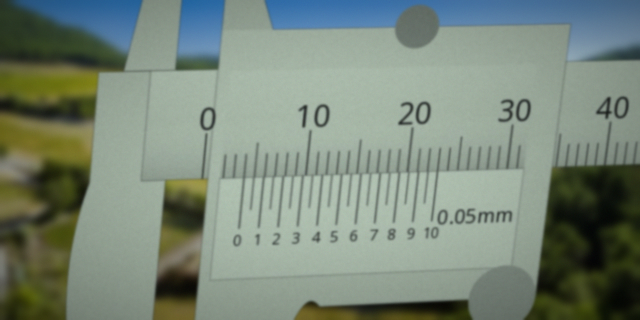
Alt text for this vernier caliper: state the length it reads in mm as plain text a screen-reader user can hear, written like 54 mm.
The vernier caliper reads 4.0 mm
